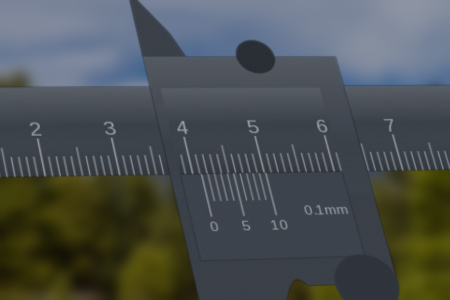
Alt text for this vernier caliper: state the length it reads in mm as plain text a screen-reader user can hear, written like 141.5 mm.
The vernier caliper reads 41.2 mm
